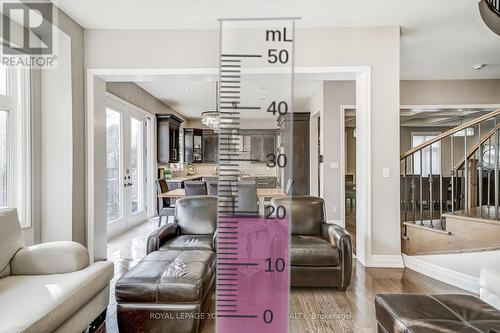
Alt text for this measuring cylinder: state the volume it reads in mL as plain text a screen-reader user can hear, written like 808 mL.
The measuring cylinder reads 19 mL
